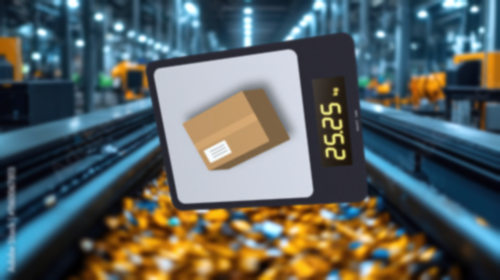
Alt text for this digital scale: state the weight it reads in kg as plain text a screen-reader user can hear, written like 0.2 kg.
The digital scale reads 25.25 kg
